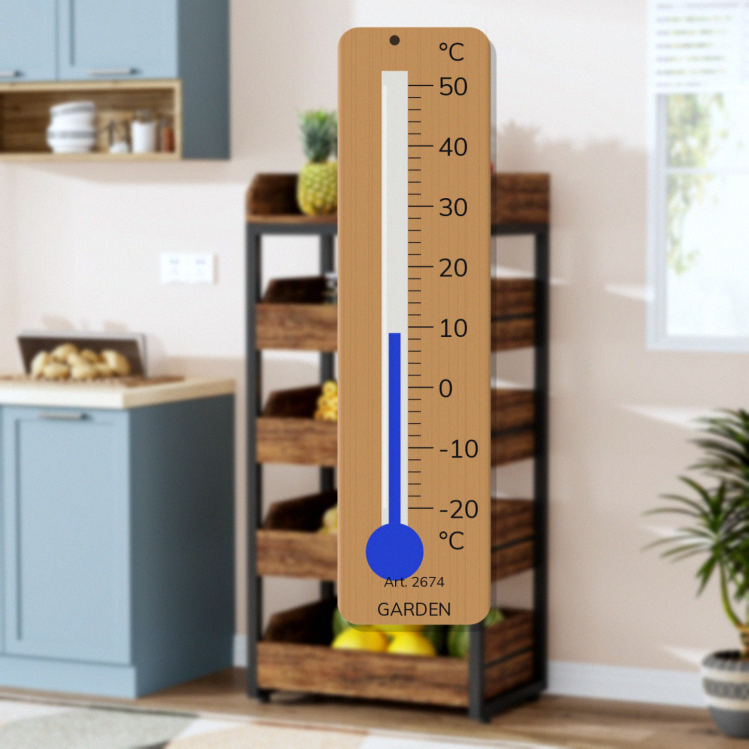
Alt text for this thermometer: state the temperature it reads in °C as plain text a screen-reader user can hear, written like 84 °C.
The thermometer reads 9 °C
